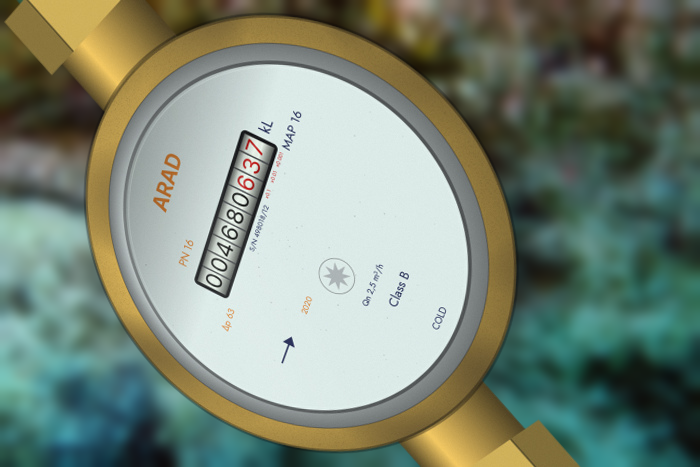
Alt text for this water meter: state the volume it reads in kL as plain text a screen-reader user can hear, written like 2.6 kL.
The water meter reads 4680.637 kL
